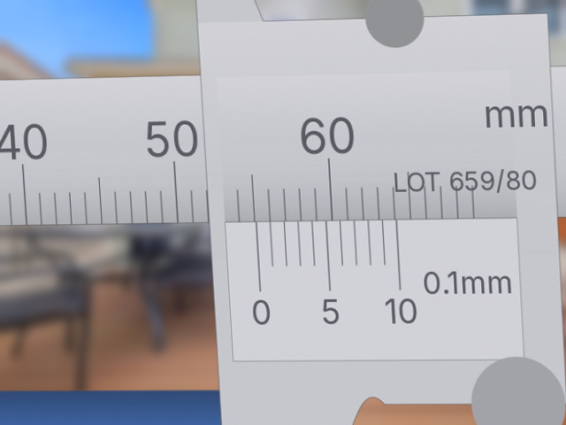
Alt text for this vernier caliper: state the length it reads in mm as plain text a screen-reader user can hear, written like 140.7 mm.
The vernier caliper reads 55.1 mm
